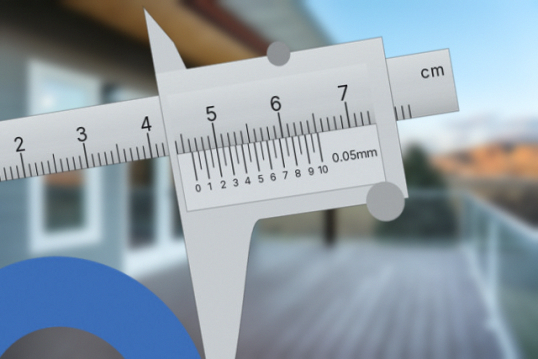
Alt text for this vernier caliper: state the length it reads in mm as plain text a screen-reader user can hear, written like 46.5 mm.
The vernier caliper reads 46.2 mm
